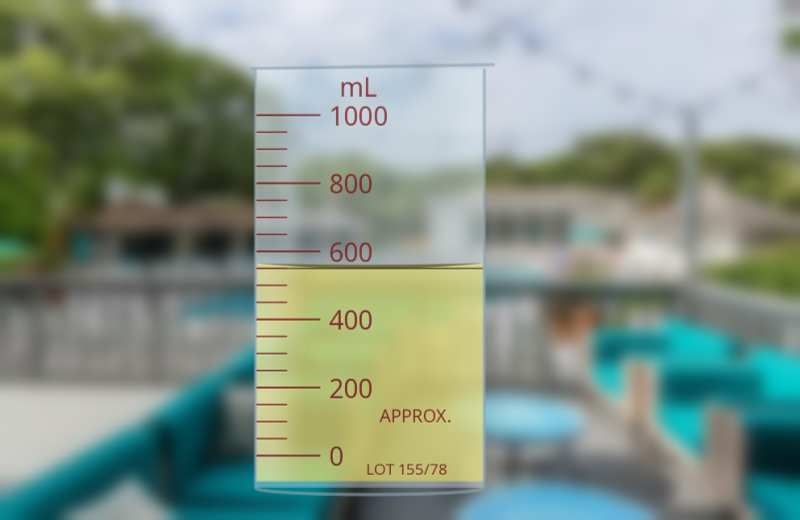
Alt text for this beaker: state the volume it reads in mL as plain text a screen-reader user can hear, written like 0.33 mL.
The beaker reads 550 mL
